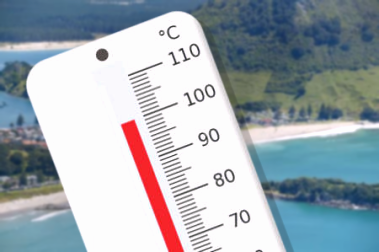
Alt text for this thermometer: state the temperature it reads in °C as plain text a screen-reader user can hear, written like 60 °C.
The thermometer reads 100 °C
